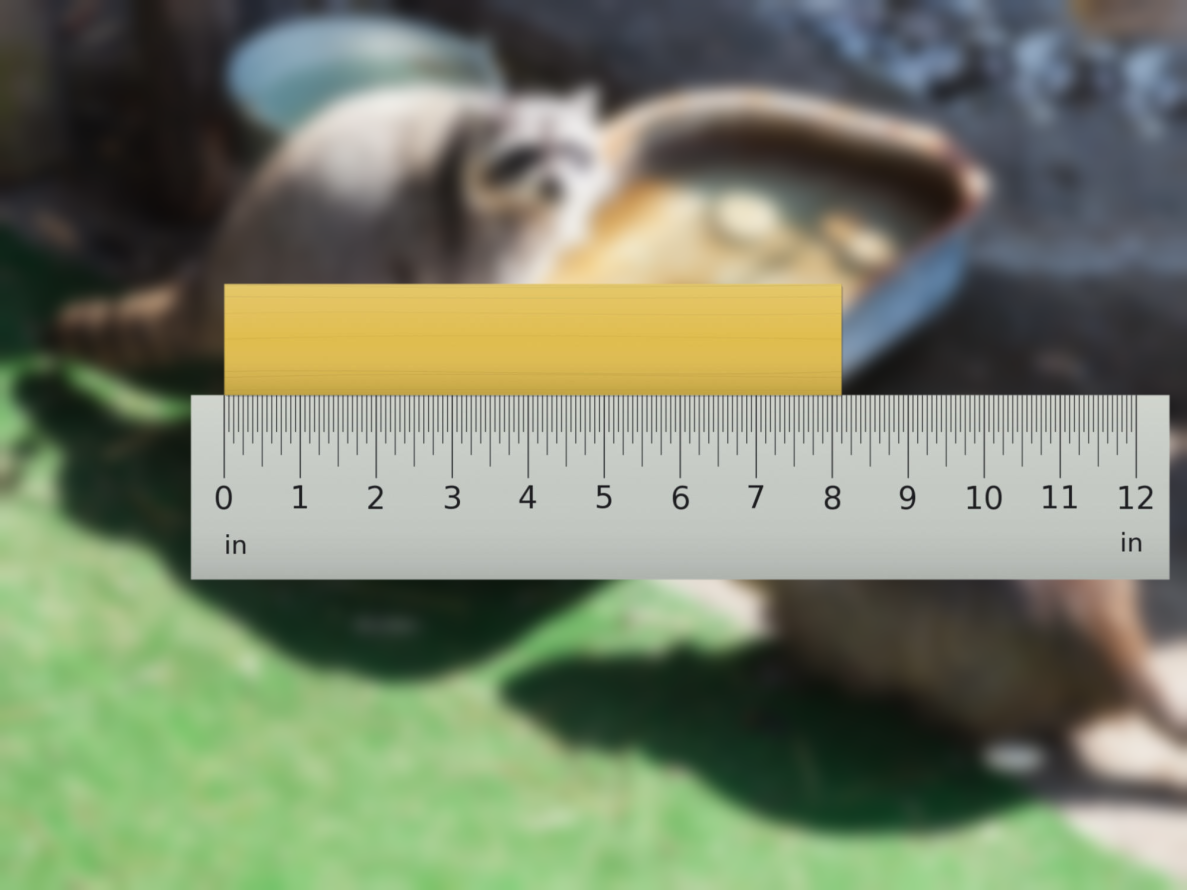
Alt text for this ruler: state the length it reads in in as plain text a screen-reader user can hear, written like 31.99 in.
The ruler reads 8.125 in
